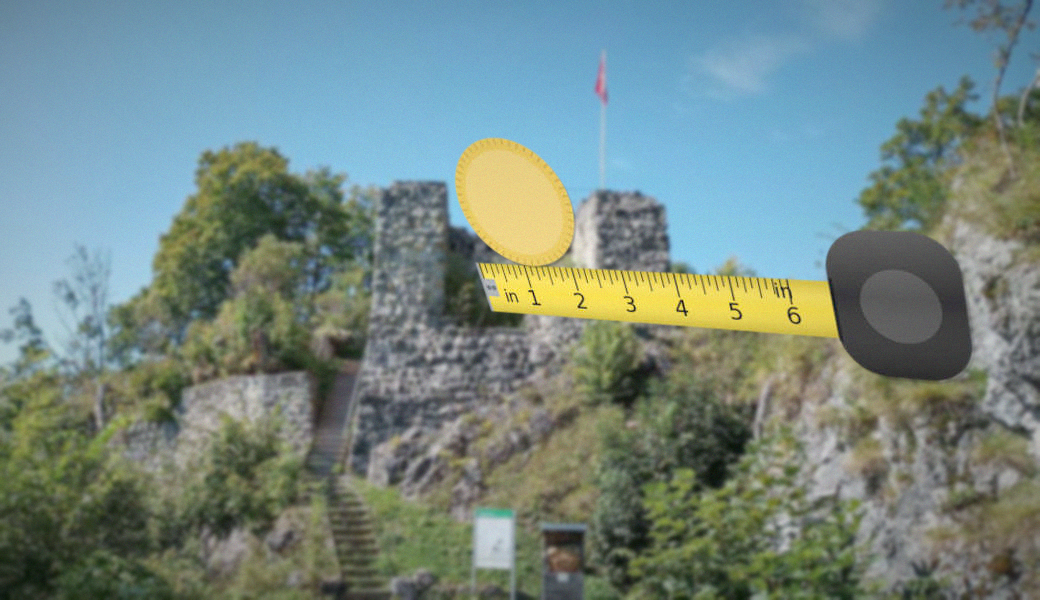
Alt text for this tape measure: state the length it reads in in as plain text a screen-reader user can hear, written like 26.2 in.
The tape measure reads 2.375 in
